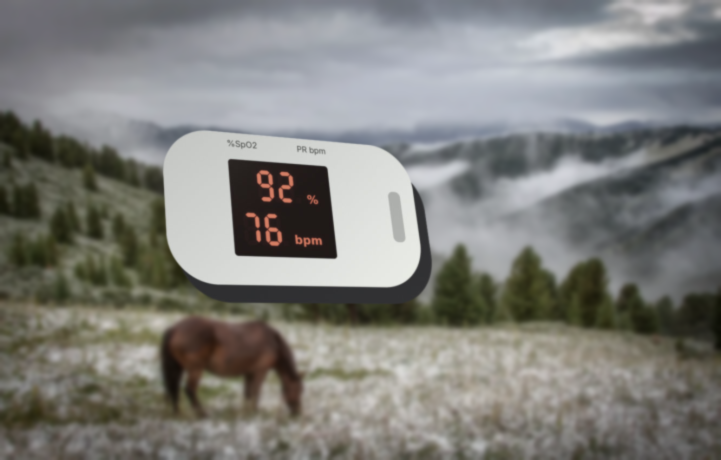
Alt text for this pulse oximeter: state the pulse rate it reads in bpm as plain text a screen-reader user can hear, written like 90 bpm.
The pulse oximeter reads 76 bpm
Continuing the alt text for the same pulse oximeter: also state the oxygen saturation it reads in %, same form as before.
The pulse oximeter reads 92 %
